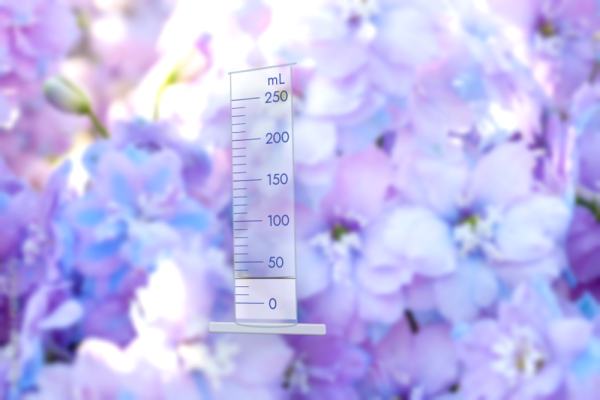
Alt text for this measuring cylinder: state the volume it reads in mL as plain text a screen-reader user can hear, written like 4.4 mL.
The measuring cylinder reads 30 mL
